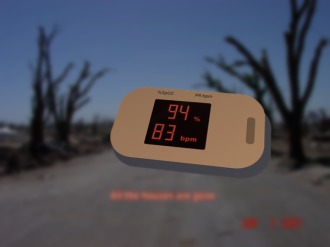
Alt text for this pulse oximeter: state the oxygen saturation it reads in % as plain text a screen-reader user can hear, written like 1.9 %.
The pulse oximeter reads 94 %
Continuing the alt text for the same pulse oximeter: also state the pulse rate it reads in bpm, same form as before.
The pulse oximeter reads 83 bpm
